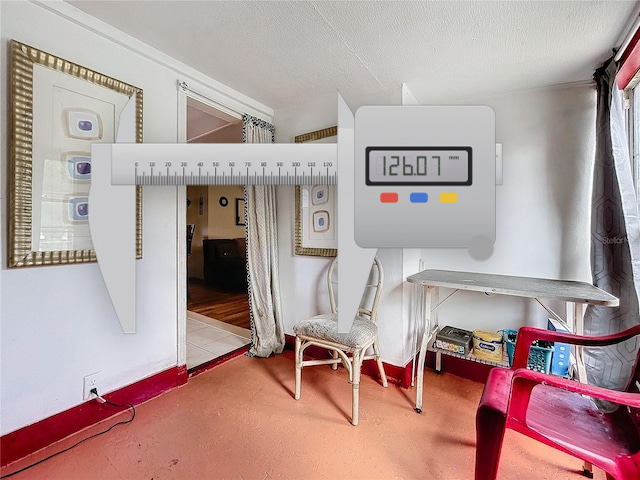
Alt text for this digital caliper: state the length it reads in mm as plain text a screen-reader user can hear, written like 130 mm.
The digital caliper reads 126.07 mm
